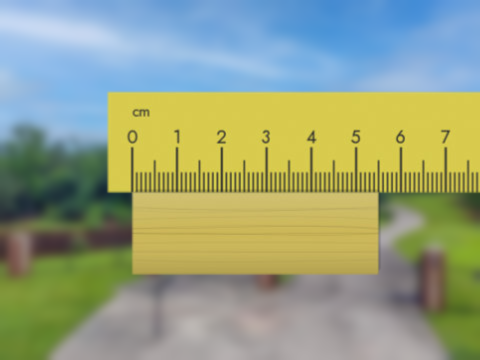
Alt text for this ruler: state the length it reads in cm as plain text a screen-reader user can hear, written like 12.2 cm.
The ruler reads 5.5 cm
